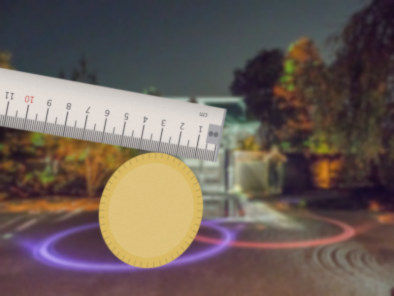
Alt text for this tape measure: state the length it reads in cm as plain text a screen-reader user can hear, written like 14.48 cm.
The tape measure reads 5.5 cm
